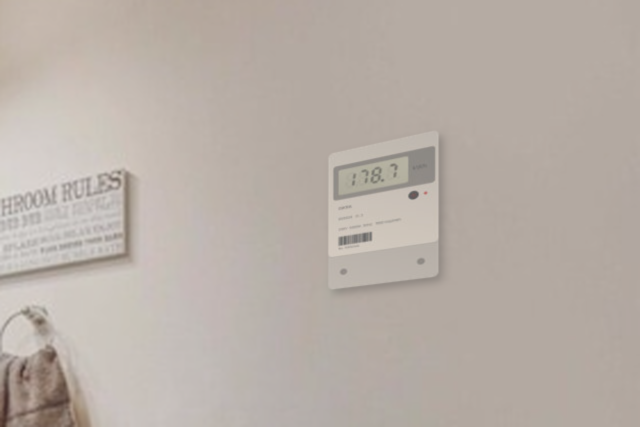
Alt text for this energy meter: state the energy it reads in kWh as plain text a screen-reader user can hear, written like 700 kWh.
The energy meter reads 178.7 kWh
